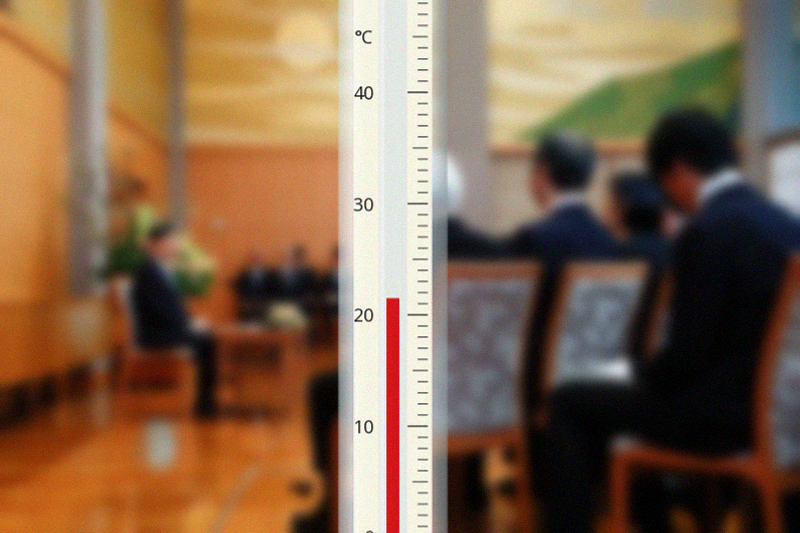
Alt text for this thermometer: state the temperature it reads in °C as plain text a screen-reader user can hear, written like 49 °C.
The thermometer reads 21.5 °C
